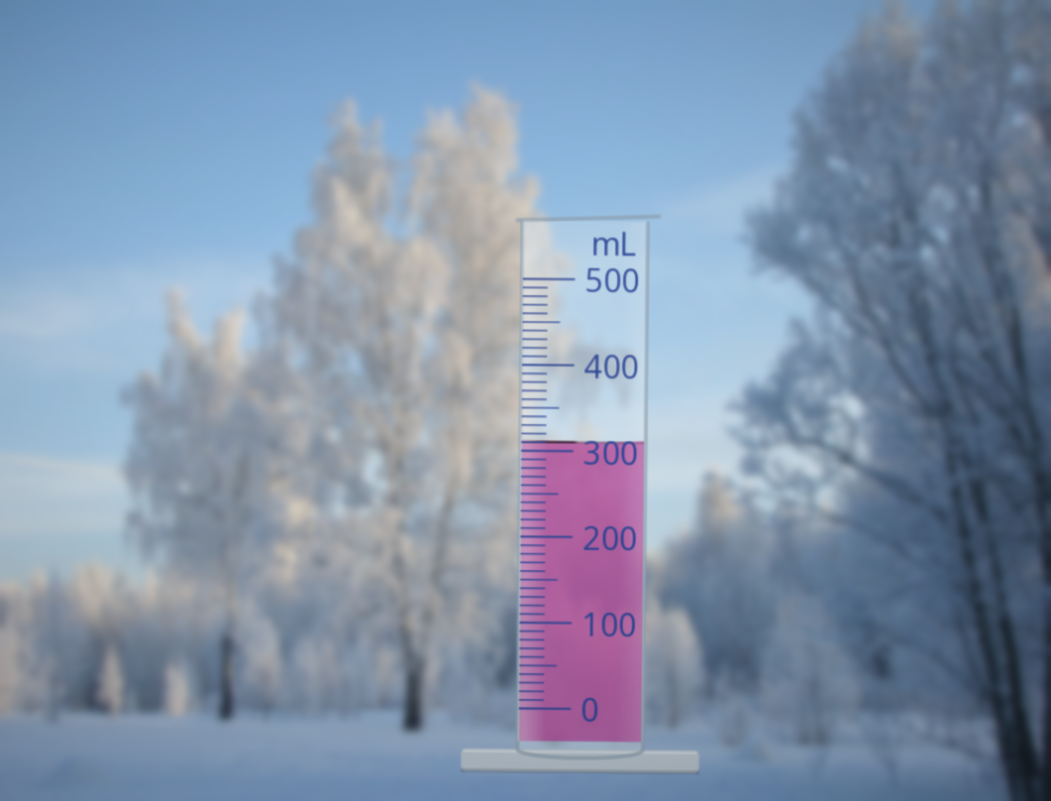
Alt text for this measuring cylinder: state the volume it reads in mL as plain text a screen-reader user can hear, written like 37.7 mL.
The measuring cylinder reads 310 mL
